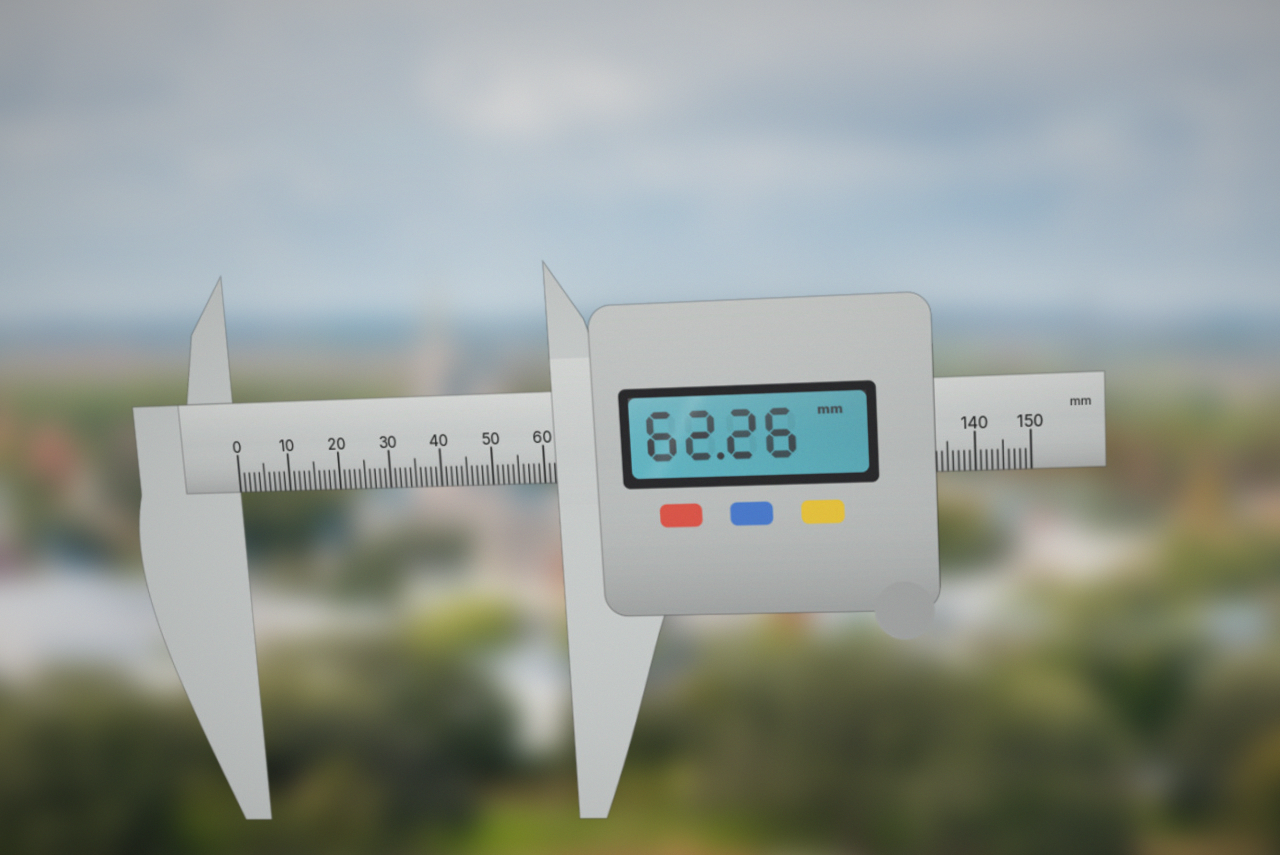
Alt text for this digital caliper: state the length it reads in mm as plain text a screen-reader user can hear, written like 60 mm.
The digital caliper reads 62.26 mm
